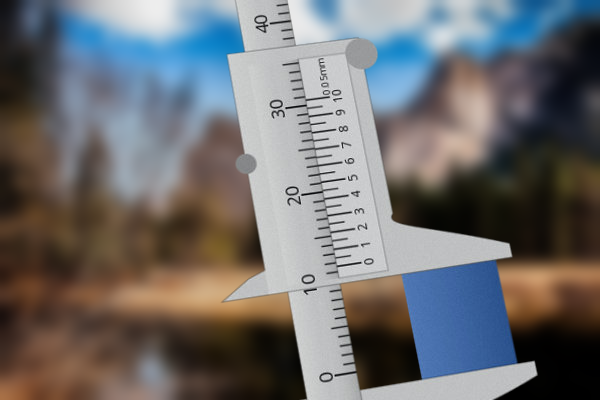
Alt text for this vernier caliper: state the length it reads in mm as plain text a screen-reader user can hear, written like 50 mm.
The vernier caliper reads 11.6 mm
